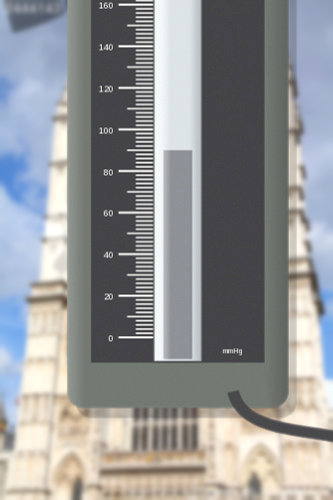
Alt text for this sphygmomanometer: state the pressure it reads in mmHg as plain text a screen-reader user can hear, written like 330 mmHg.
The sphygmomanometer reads 90 mmHg
